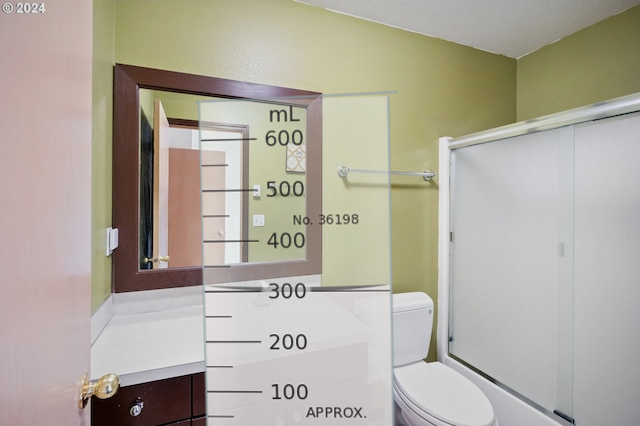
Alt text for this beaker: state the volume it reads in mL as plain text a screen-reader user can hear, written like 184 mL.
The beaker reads 300 mL
